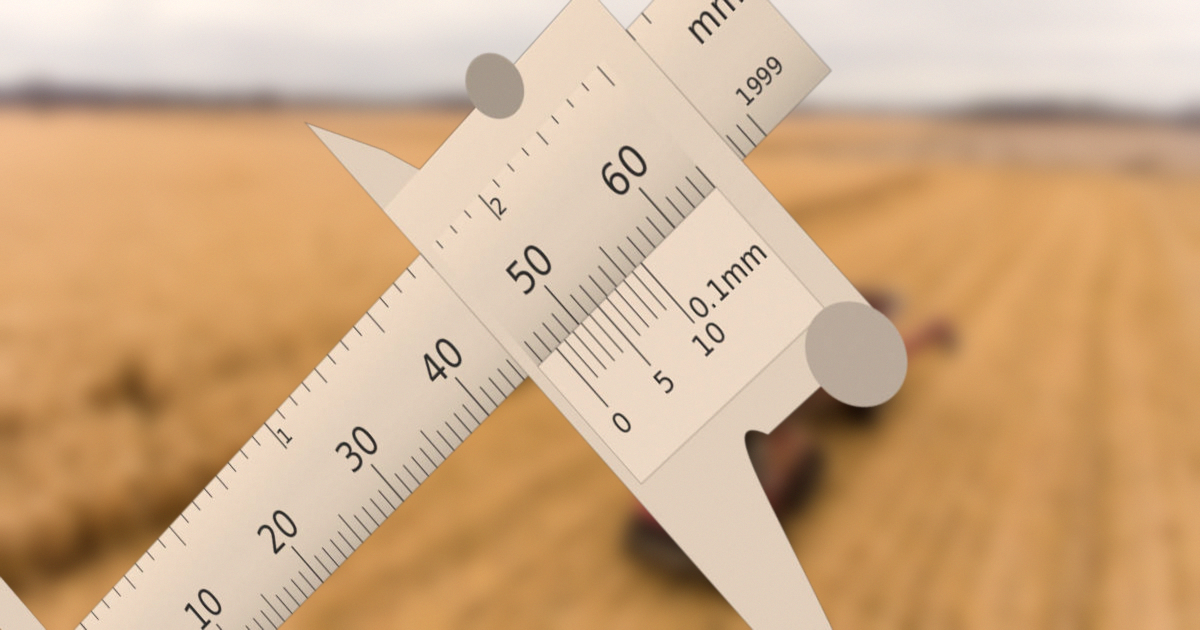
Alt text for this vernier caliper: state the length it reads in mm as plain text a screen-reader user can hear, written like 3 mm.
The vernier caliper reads 47.5 mm
